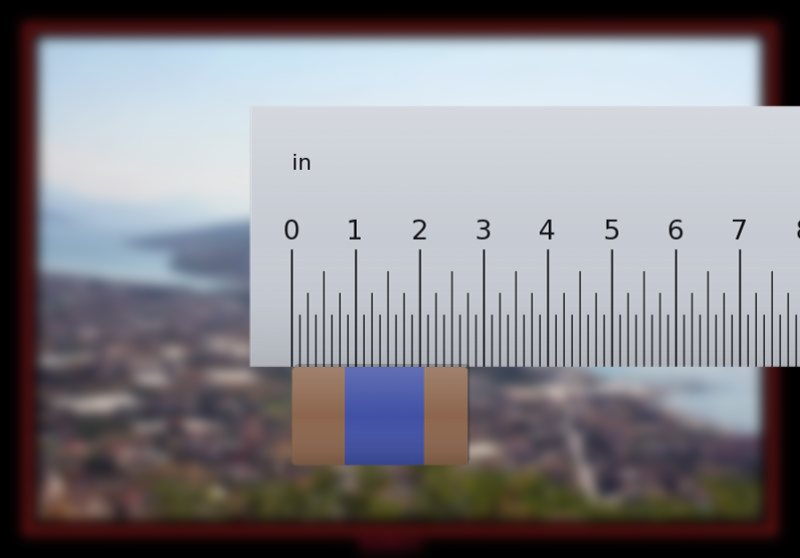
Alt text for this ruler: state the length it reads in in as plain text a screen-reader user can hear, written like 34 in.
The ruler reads 2.75 in
